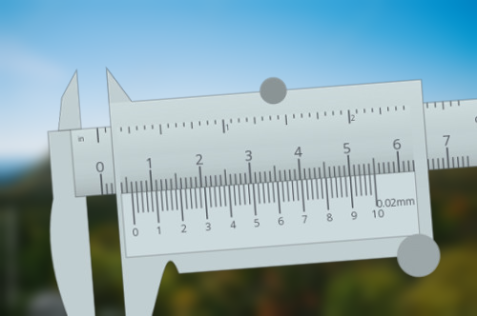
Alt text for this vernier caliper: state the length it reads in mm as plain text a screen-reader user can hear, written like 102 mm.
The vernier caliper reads 6.0 mm
